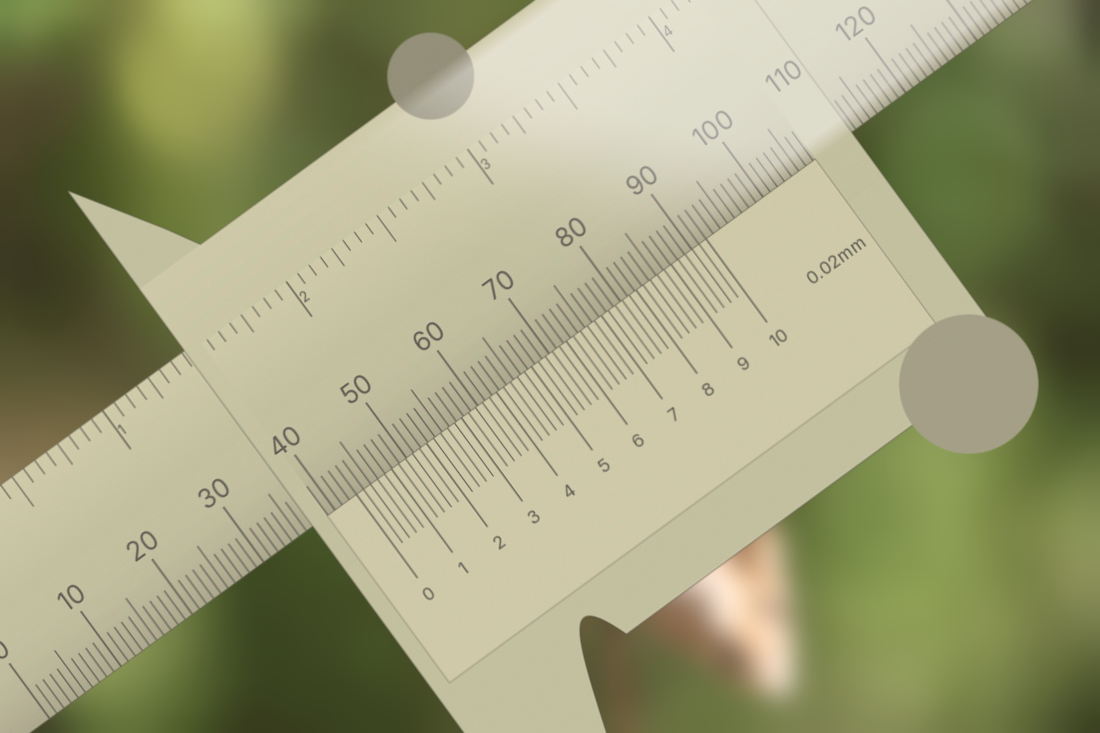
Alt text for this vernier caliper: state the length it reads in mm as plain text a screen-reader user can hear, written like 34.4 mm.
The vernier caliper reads 43.0 mm
